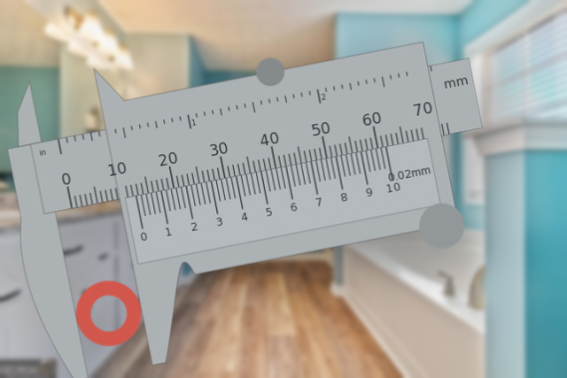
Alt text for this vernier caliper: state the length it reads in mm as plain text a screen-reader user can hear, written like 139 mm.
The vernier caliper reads 12.6 mm
